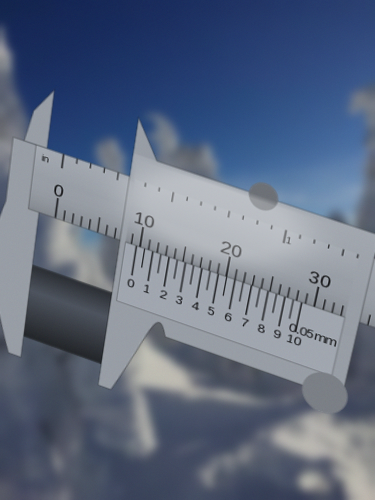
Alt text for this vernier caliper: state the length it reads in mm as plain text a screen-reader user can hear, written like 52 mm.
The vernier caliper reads 9.6 mm
